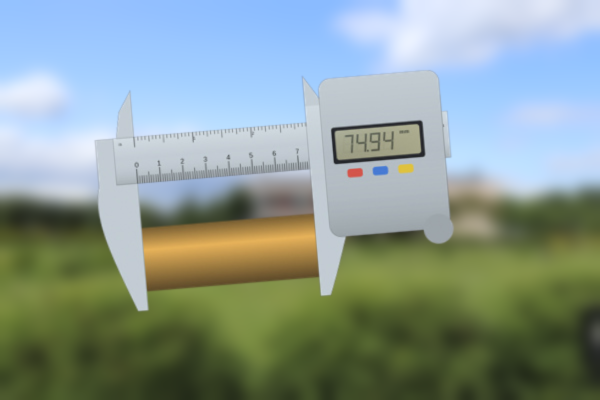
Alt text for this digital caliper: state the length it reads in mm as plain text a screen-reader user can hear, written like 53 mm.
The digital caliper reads 74.94 mm
